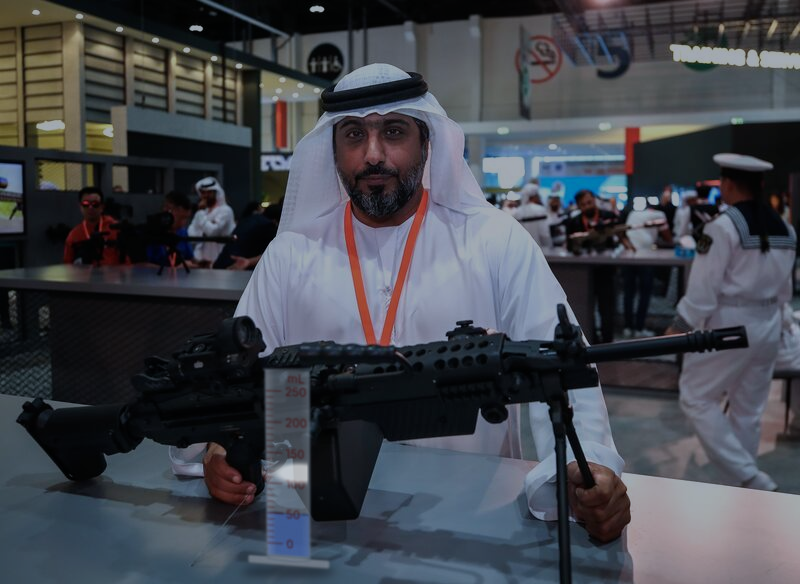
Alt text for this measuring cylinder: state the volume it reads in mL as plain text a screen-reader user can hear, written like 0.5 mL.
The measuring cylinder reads 50 mL
